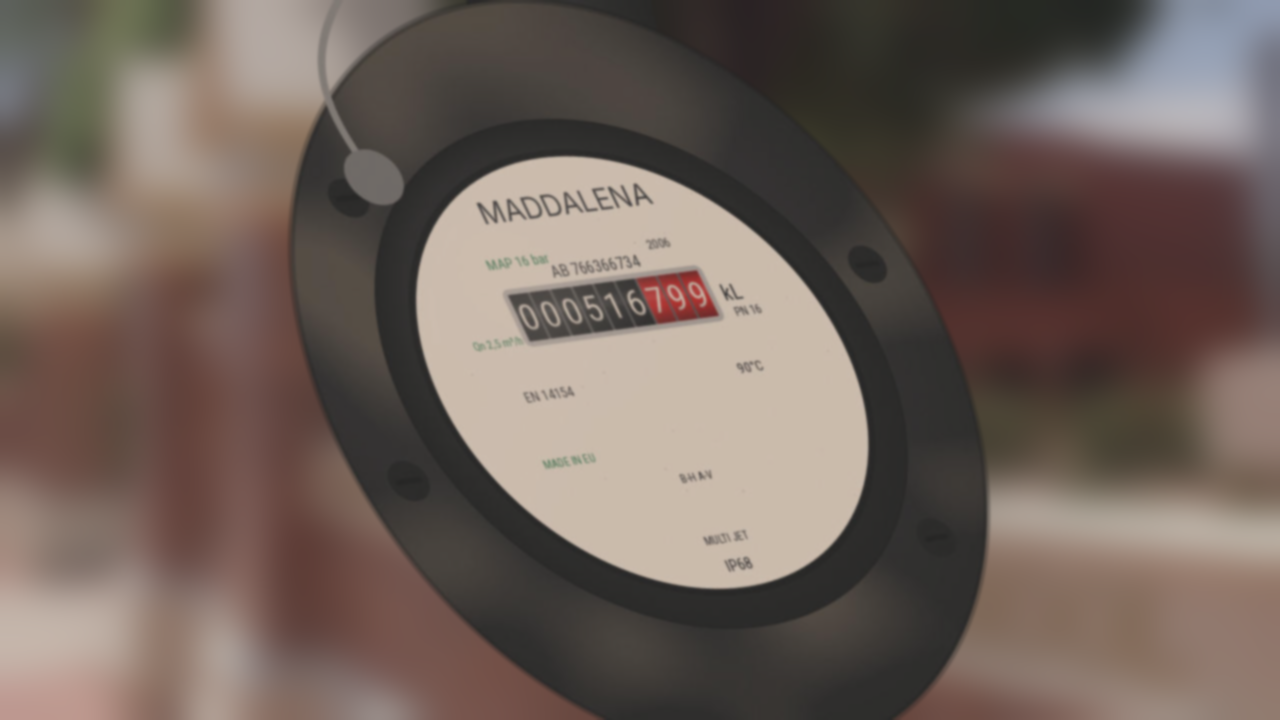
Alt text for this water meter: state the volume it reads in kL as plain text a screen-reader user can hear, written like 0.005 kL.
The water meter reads 516.799 kL
